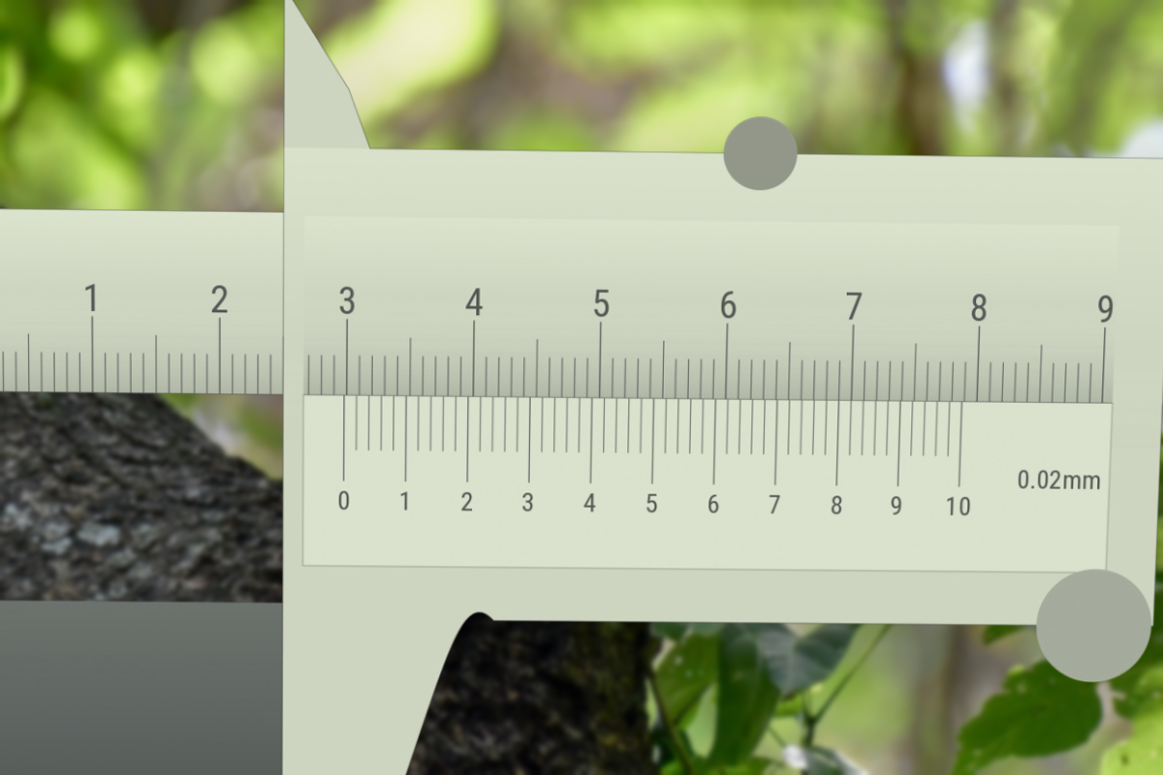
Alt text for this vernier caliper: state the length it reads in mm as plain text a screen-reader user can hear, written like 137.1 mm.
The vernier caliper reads 29.8 mm
